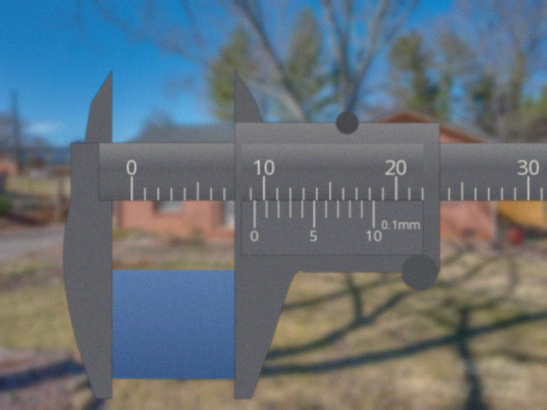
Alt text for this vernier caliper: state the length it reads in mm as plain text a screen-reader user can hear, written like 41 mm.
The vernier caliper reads 9.3 mm
